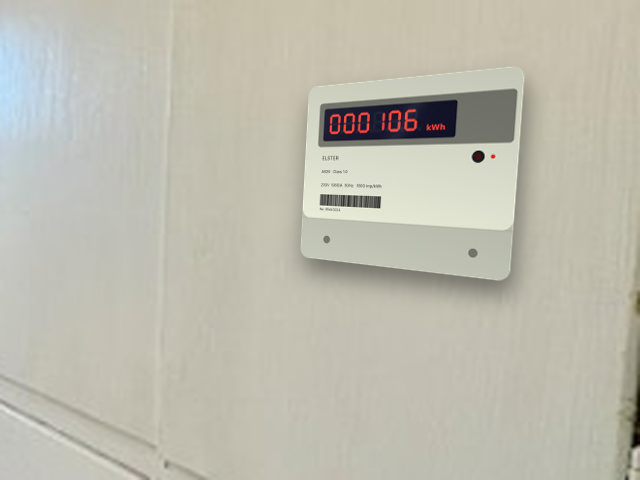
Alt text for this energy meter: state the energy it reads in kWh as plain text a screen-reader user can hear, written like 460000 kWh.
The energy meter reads 106 kWh
